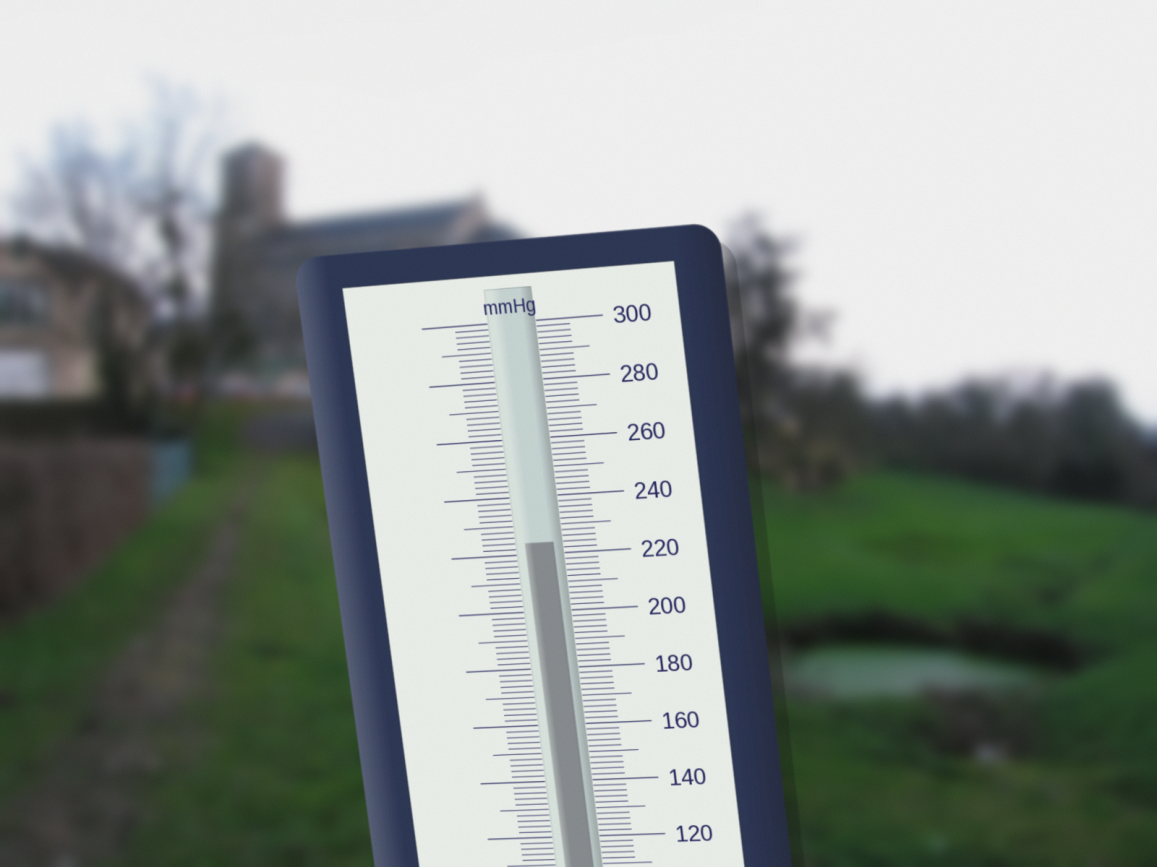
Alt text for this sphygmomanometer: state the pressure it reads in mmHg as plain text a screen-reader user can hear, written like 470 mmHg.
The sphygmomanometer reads 224 mmHg
